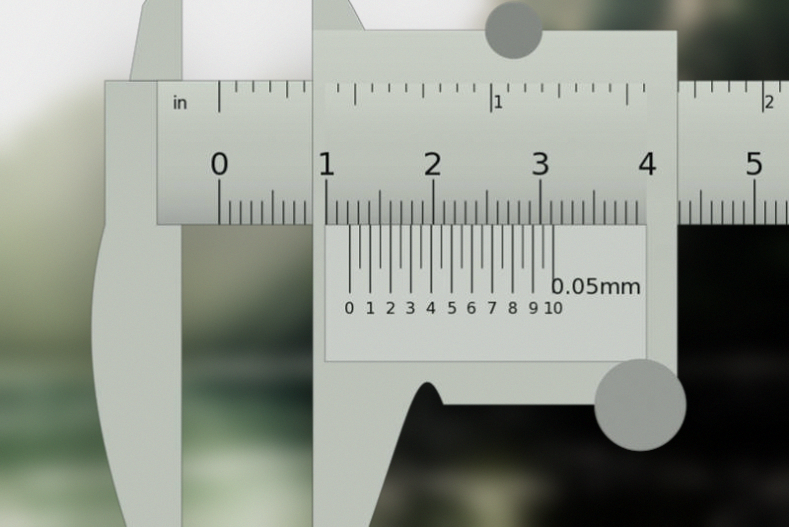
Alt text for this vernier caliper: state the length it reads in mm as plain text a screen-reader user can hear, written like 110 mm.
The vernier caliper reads 12.2 mm
